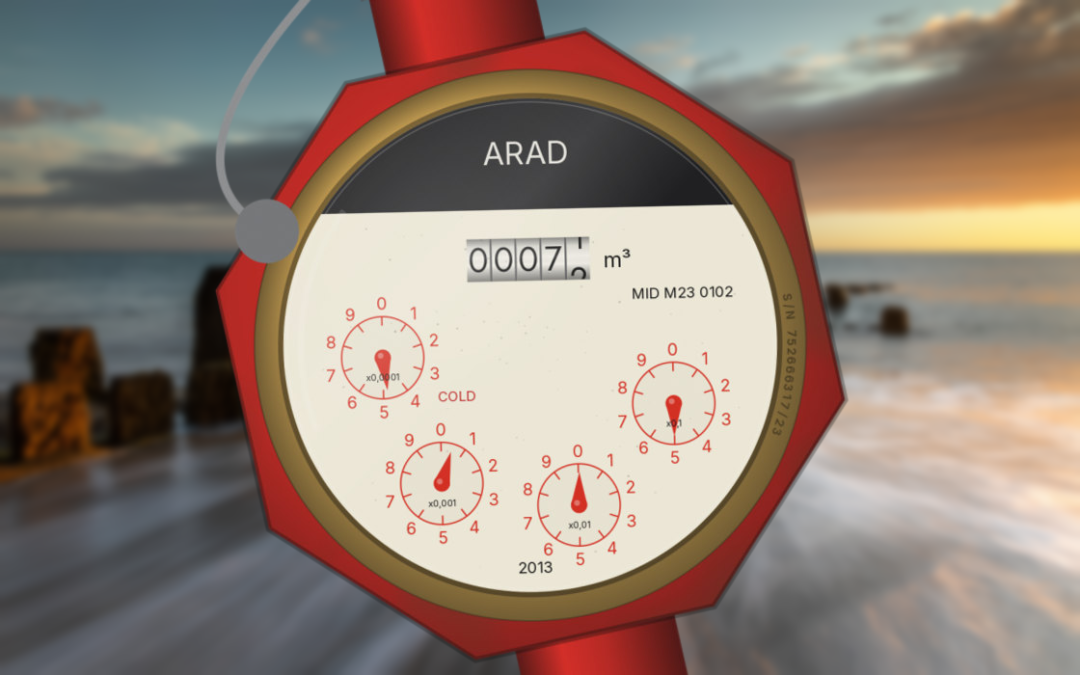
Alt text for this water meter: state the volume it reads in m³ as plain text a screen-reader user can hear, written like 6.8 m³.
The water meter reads 71.5004 m³
